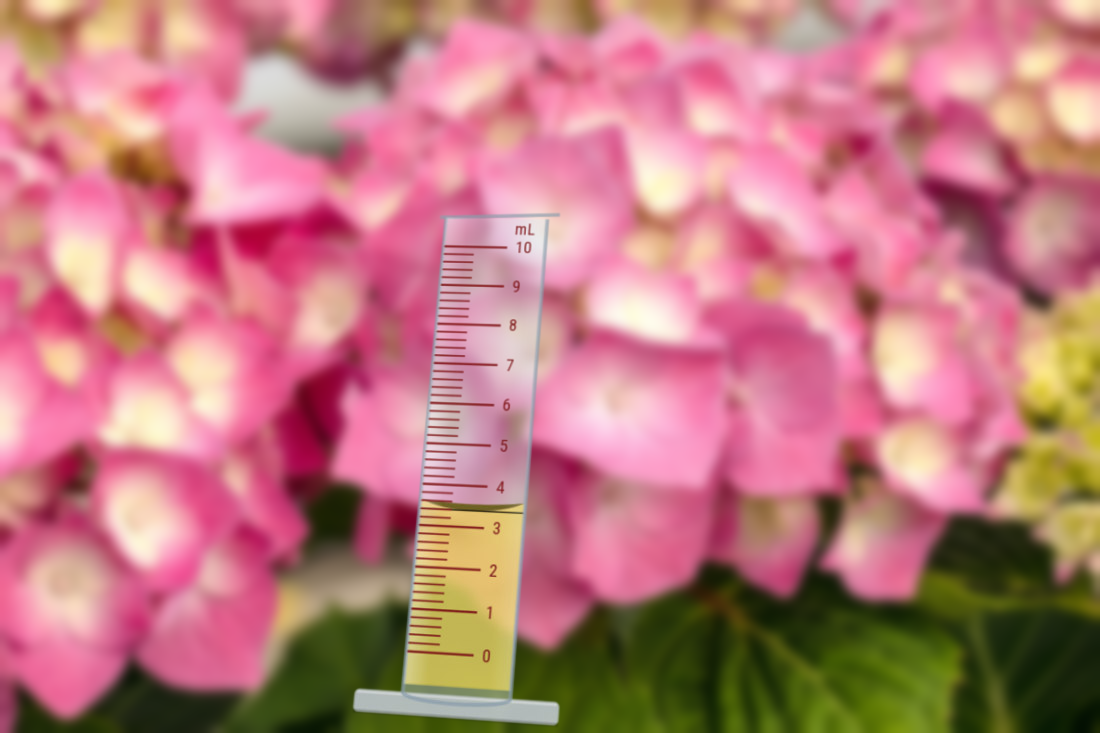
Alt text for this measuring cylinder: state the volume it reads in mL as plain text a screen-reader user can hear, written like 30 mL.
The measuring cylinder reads 3.4 mL
